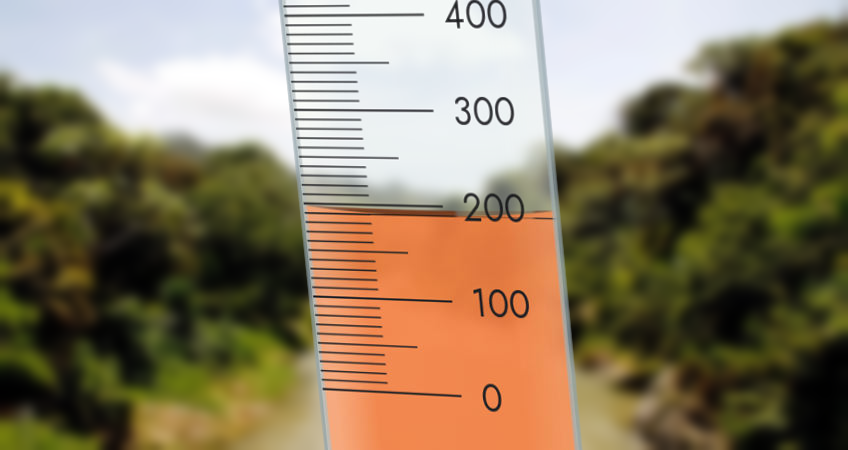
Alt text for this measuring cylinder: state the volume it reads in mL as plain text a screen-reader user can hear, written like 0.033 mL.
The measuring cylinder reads 190 mL
